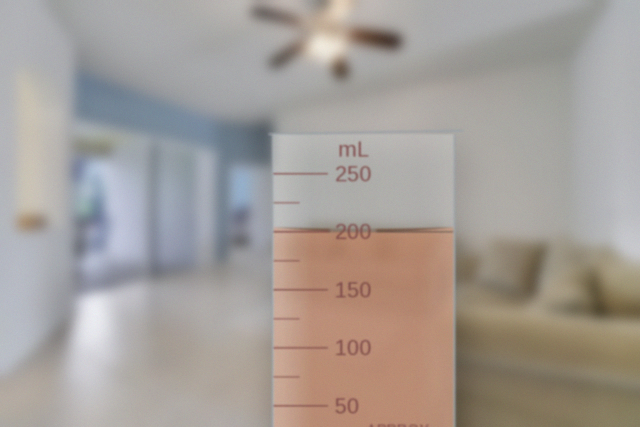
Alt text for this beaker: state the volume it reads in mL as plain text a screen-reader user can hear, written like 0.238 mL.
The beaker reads 200 mL
